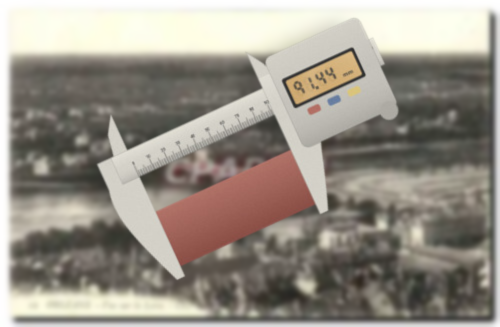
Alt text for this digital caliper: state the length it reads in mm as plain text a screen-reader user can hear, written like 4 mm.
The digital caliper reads 91.44 mm
